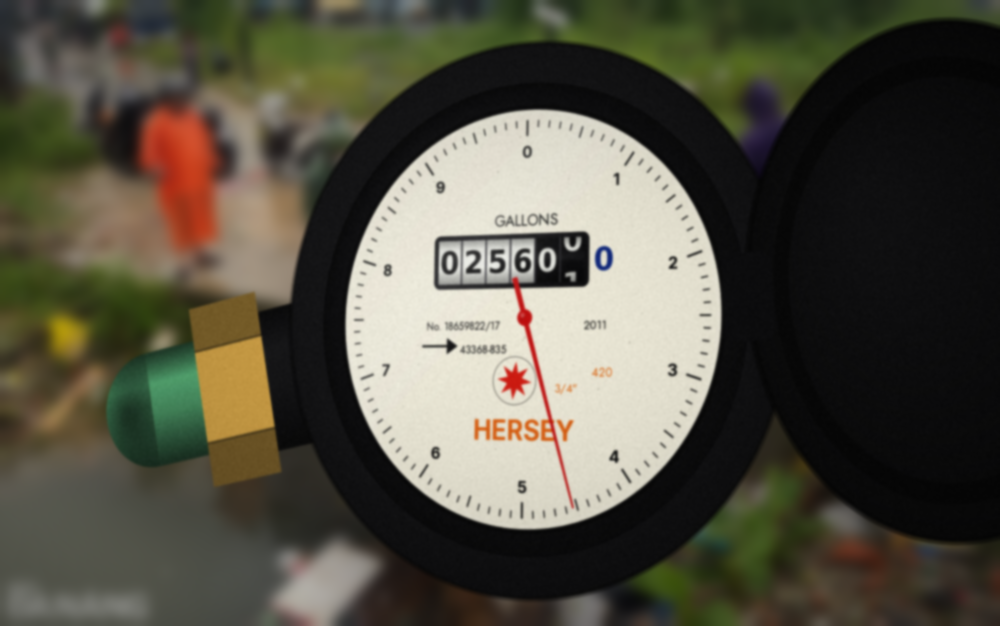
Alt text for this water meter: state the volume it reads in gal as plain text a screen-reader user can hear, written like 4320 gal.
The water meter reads 256004.5 gal
